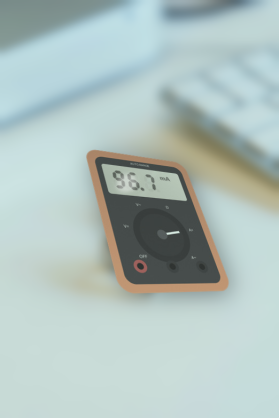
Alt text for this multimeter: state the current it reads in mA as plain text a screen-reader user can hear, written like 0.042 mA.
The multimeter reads 96.7 mA
